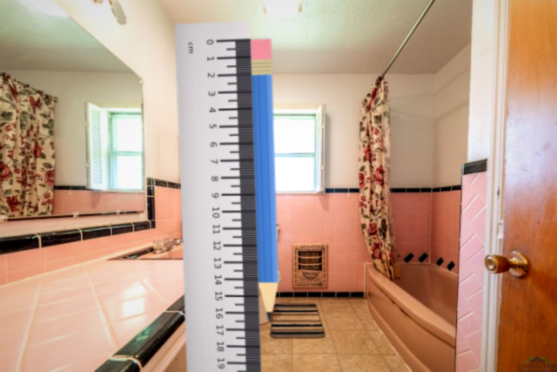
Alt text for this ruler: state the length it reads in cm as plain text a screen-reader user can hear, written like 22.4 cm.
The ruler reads 16.5 cm
